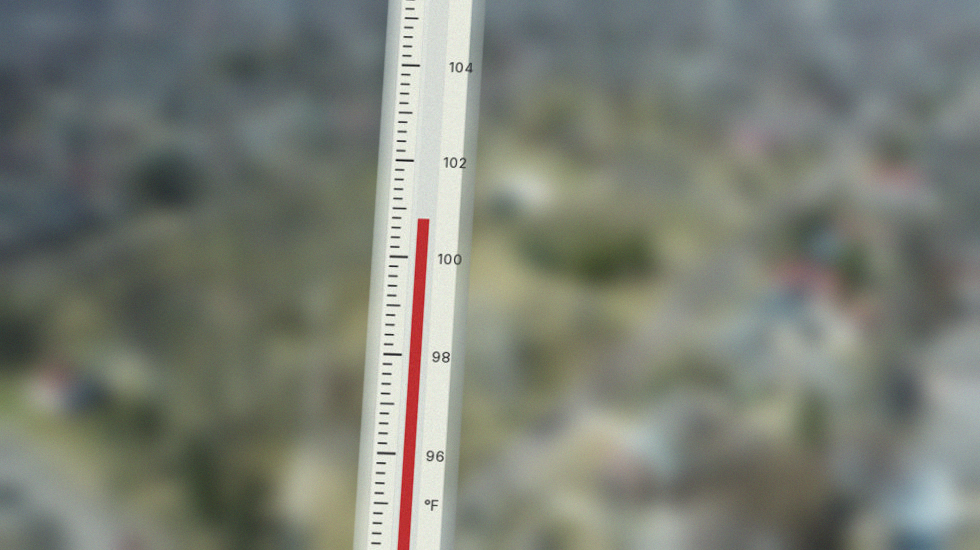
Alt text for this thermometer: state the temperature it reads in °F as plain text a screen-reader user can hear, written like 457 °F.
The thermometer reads 100.8 °F
